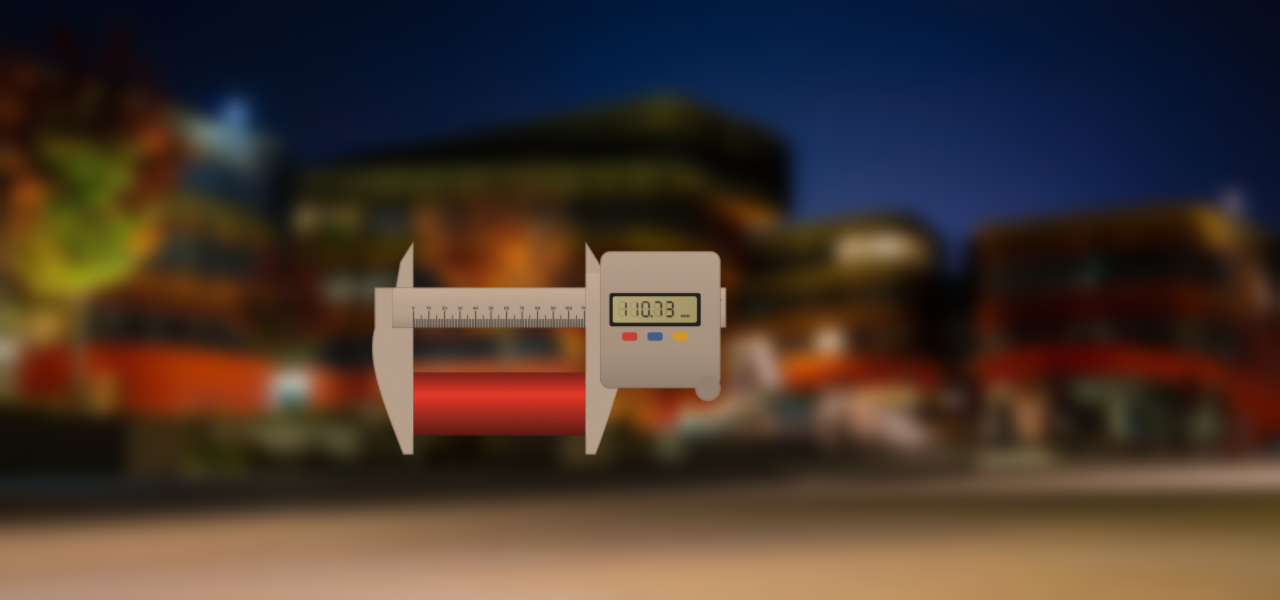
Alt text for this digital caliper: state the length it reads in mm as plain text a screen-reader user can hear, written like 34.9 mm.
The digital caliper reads 110.73 mm
